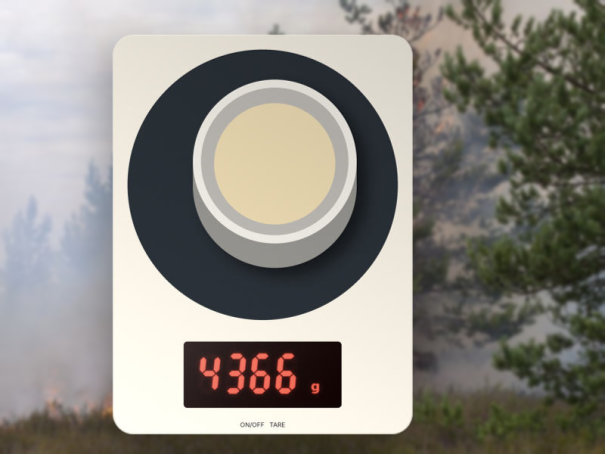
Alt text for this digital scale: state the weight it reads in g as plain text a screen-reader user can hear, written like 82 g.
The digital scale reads 4366 g
